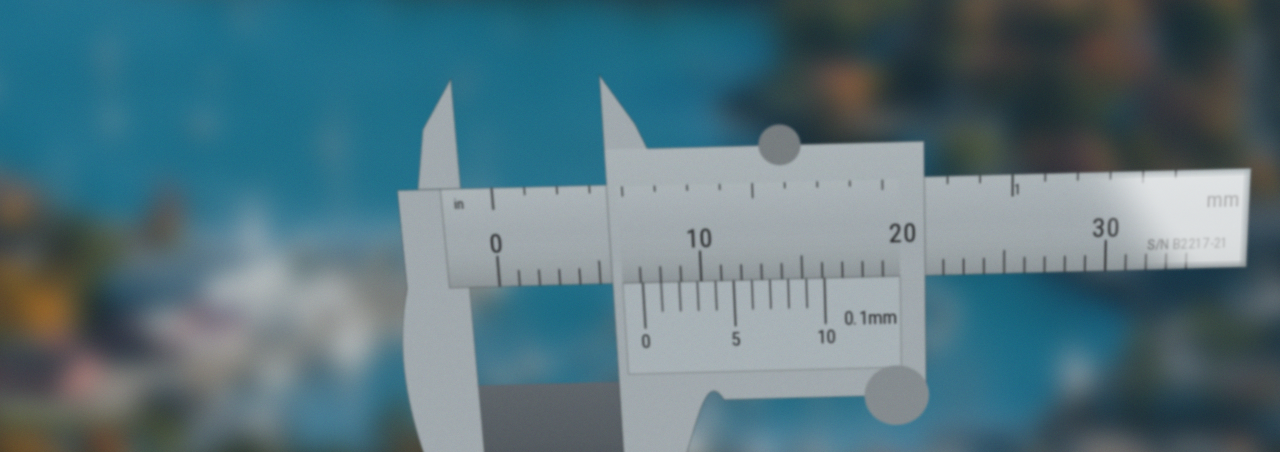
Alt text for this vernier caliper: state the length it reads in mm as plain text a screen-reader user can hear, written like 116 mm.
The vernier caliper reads 7.1 mm
